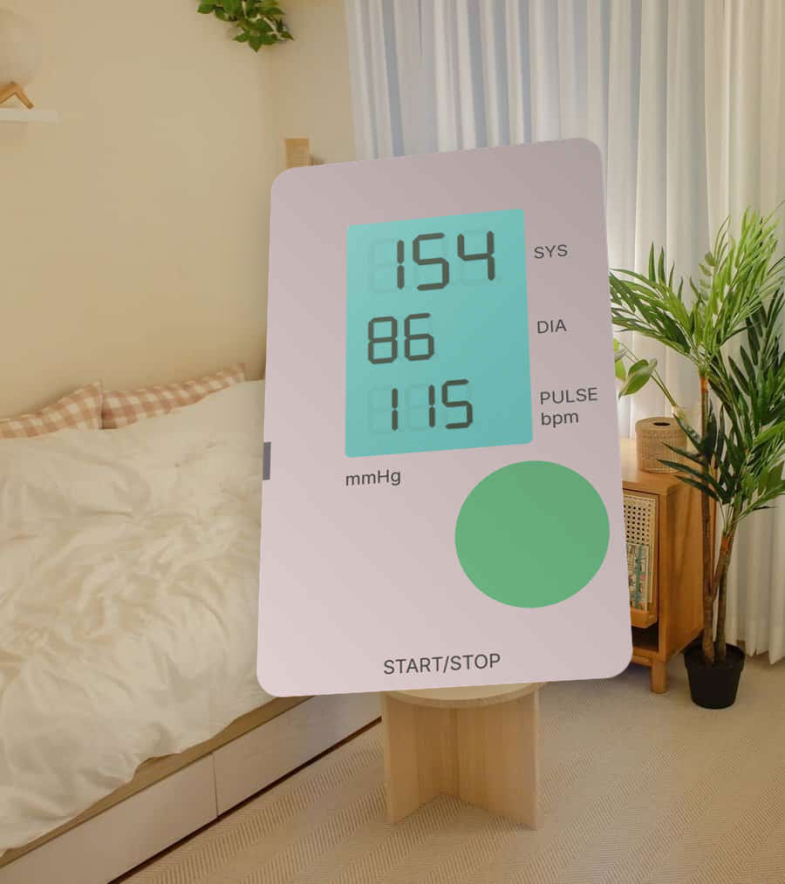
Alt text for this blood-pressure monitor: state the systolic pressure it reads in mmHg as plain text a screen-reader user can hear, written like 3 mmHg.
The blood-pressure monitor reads 154 mmHg
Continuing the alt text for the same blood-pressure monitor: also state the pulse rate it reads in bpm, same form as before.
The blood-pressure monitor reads 115 bpm
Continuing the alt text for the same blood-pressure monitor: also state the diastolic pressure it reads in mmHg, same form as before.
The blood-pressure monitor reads 86 mmHg
